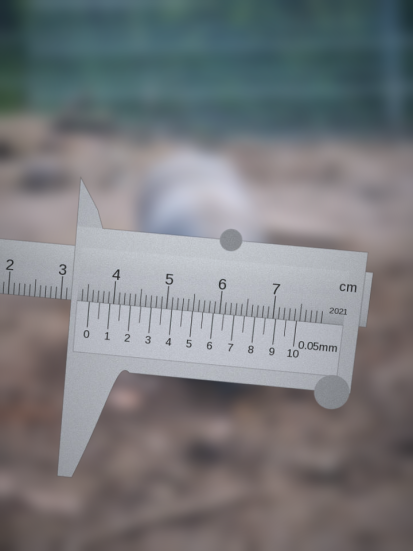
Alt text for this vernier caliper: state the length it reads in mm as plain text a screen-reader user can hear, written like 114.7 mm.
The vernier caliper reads 35.4 mm
